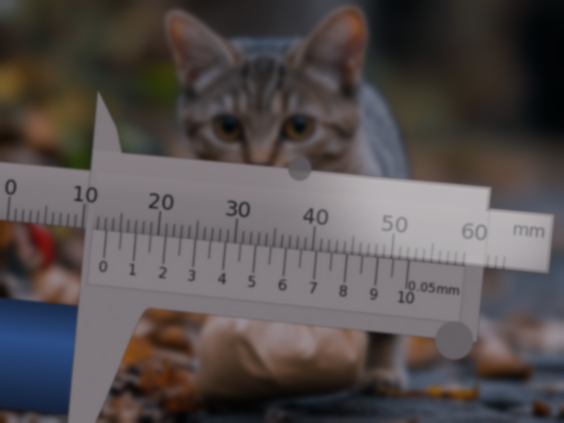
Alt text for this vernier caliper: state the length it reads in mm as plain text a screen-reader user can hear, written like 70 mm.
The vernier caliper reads 13.2 mm
